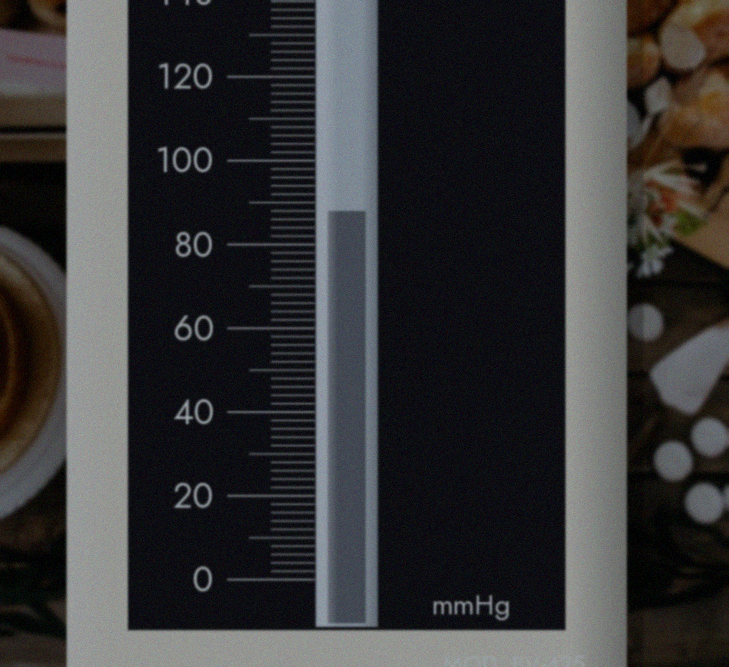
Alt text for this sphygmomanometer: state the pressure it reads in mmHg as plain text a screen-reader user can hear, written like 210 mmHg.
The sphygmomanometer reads 88 mmHg
